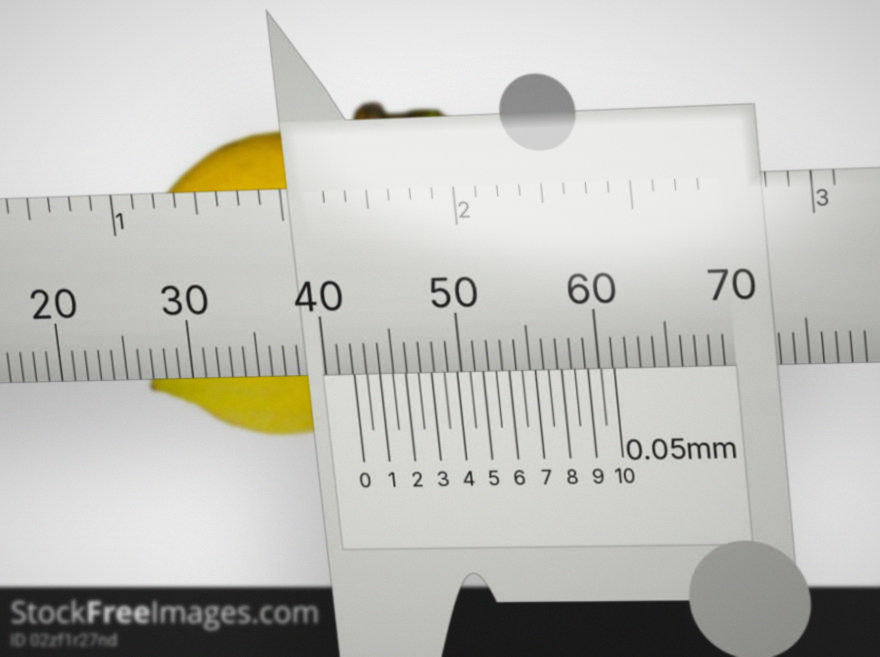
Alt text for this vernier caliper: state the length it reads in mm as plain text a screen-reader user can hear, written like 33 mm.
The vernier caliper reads 42.1 mm
